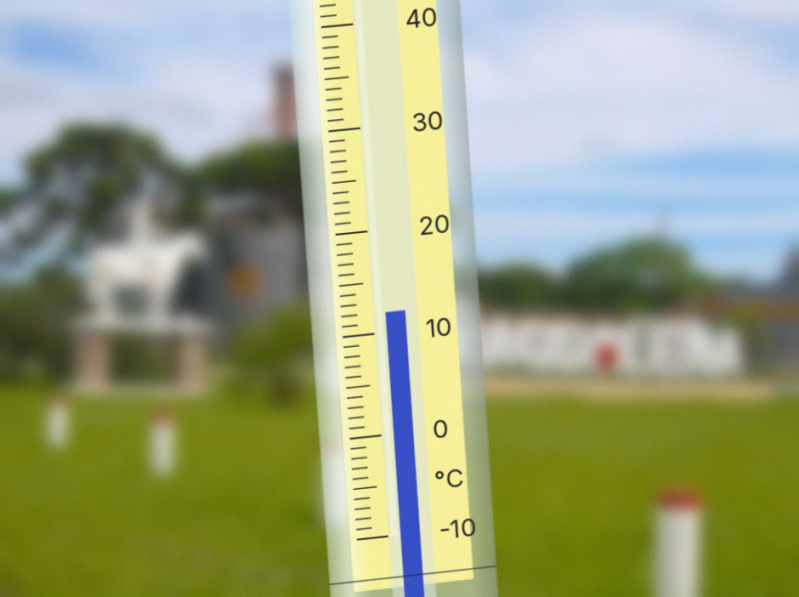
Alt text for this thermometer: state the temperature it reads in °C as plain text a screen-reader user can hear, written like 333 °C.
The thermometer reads 12 °C
